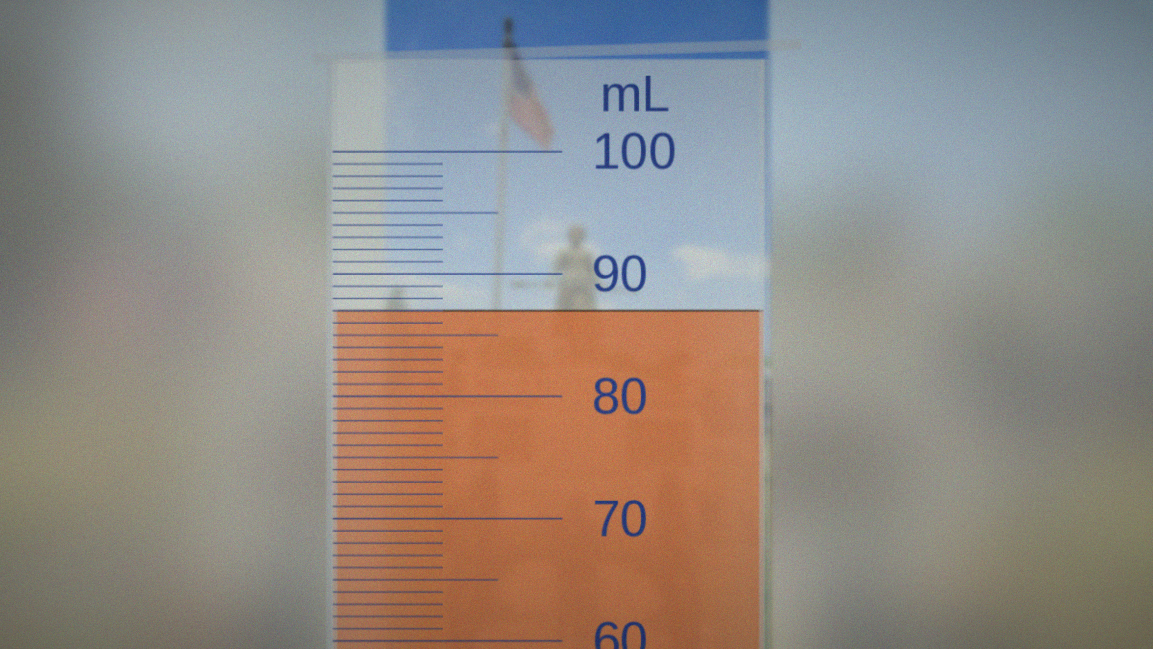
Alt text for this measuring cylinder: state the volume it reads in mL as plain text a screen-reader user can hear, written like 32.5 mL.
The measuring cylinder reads 87 mL
